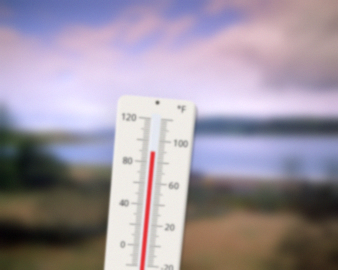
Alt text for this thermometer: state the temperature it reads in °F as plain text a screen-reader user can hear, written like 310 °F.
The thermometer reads 90 °F
